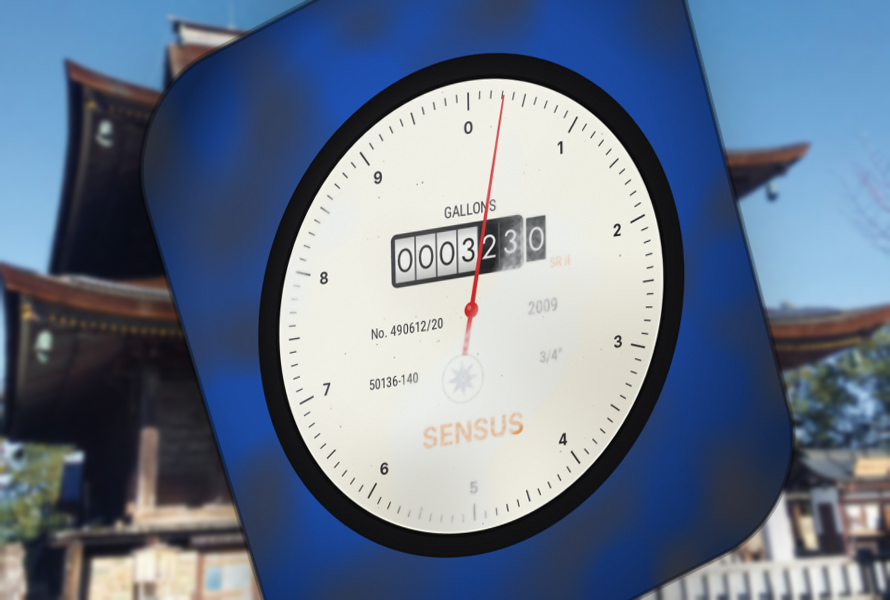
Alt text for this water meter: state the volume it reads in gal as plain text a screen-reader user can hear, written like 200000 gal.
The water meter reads 3230.3 gal
